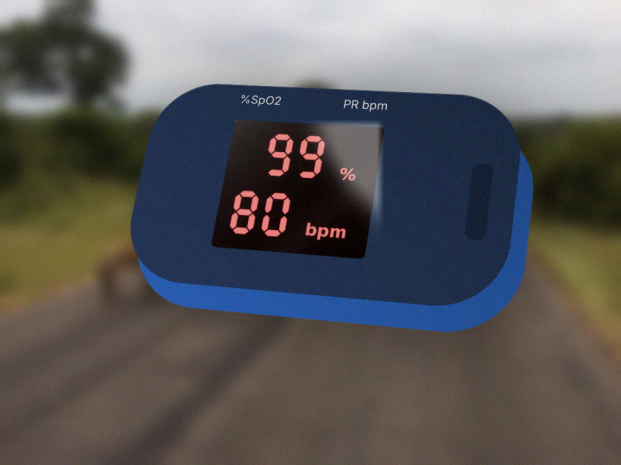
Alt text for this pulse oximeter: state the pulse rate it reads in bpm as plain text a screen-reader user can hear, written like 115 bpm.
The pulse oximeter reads 80 bpm
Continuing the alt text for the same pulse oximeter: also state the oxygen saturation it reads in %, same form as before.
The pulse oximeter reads 99 %
